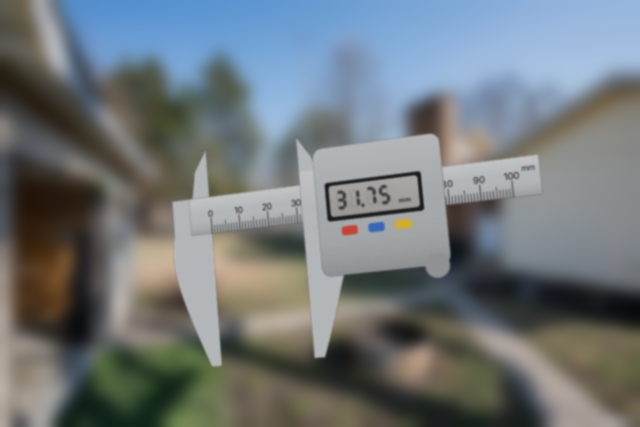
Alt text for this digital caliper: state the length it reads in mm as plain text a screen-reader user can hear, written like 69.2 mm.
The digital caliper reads 31.75 mm
